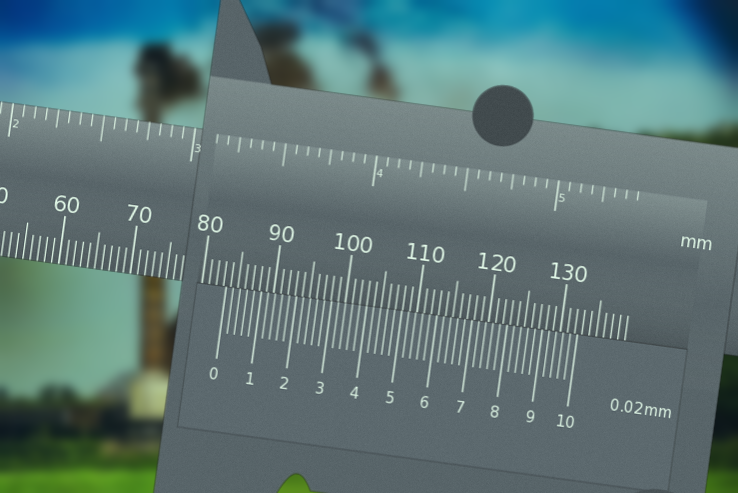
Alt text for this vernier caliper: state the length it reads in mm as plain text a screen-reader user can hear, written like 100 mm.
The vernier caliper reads 83.4 mm
